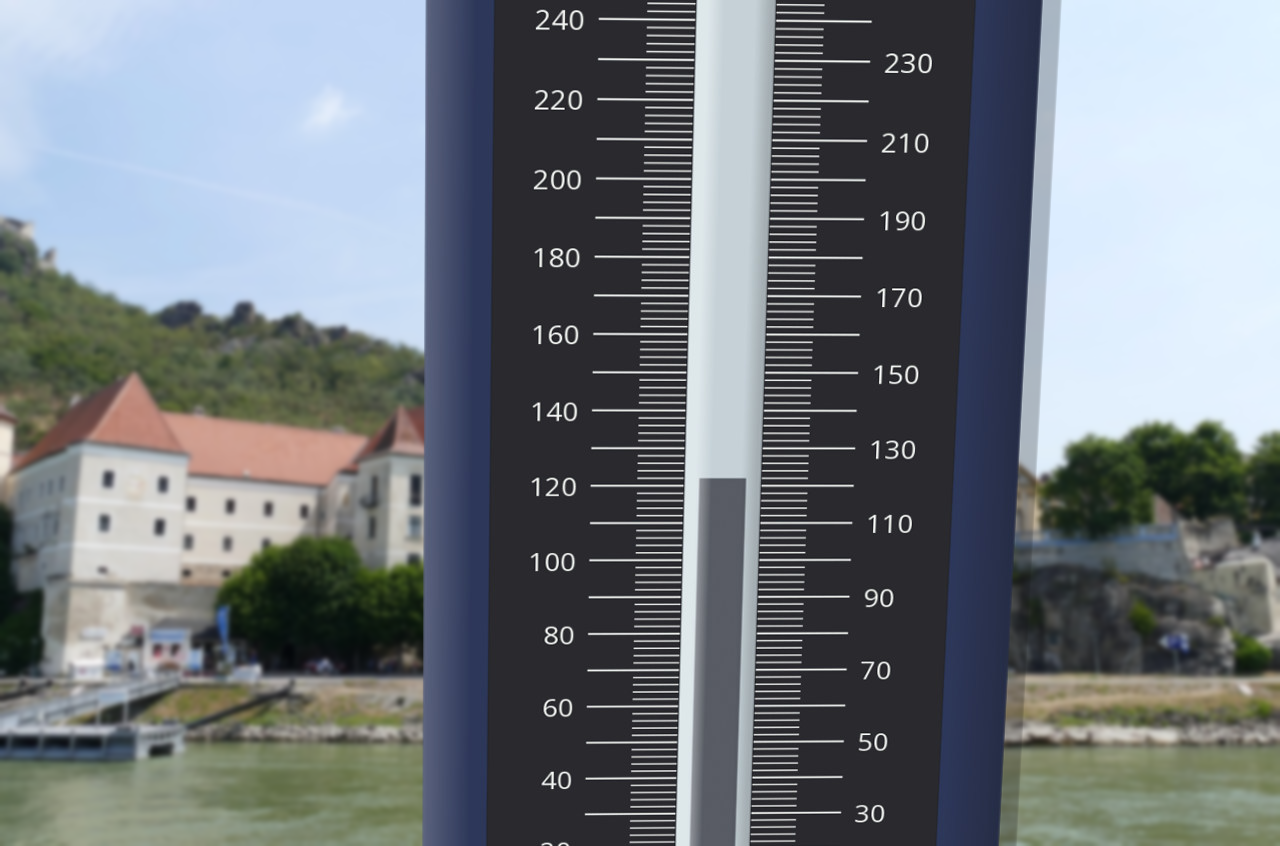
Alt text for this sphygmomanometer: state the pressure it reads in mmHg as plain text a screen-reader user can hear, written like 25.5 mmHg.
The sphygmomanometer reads 122 mmHg
